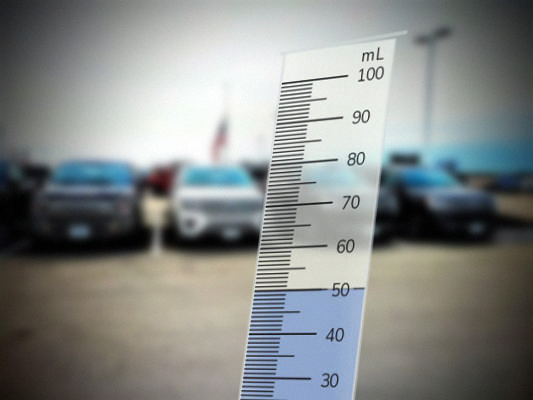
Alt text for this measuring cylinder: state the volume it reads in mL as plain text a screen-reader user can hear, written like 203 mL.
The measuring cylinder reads 50 mL
